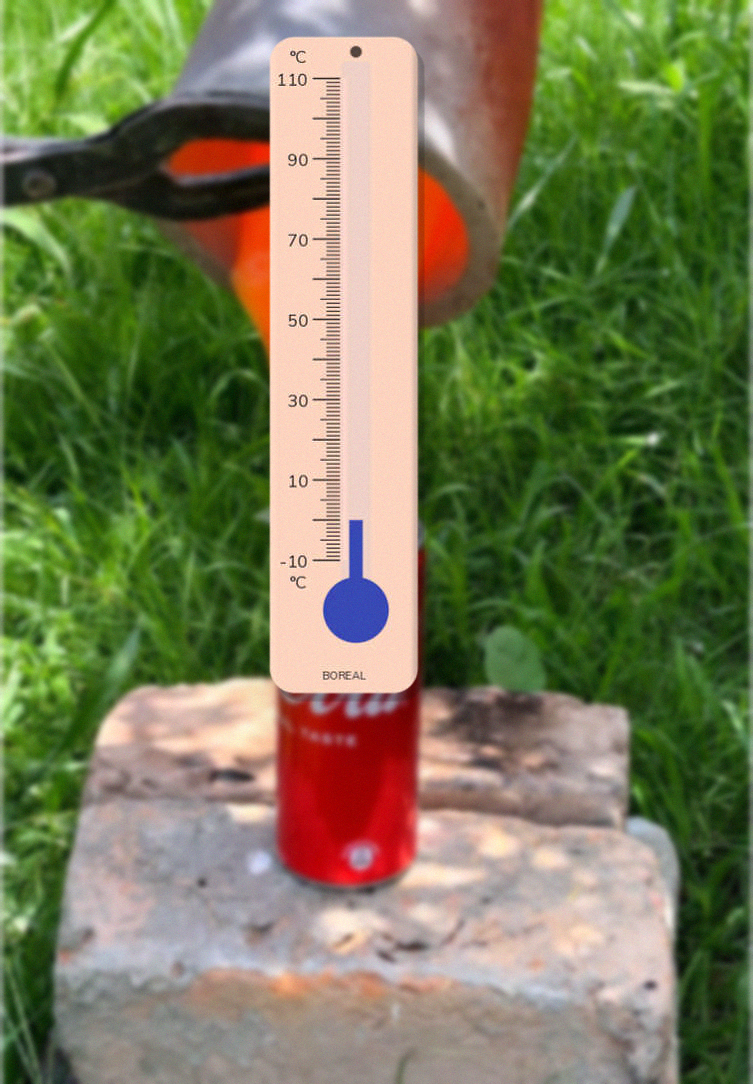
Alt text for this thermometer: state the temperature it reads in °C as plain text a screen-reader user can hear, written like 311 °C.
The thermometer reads 0 °C
